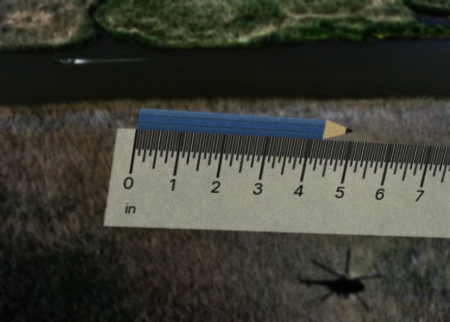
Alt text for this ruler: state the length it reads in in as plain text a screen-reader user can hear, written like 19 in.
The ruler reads 5 in
